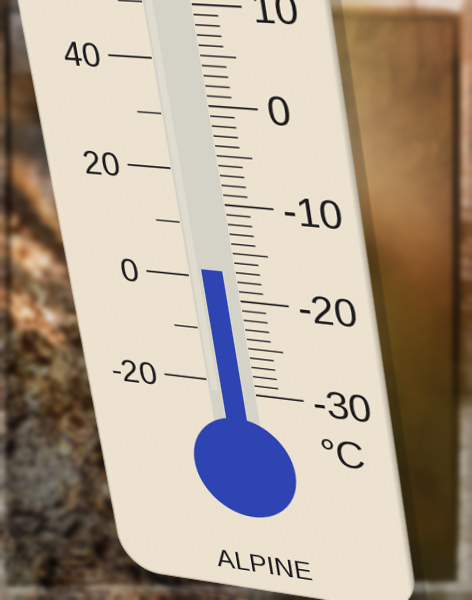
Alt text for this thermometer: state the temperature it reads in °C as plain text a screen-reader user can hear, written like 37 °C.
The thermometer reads -17 °C
